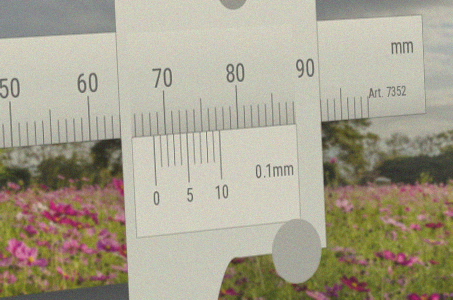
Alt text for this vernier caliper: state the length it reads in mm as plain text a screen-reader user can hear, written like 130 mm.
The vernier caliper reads 68.4 mm
